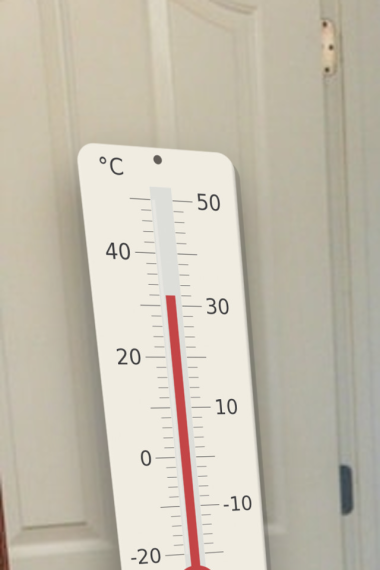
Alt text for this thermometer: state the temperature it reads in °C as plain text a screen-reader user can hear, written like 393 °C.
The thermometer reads 32 °C
